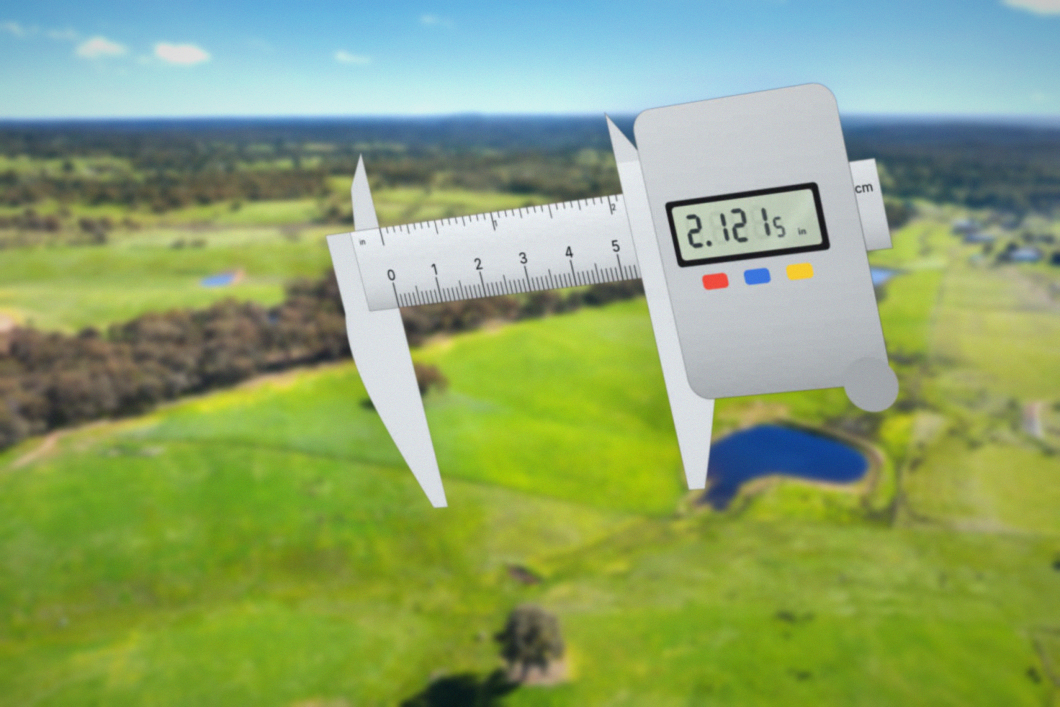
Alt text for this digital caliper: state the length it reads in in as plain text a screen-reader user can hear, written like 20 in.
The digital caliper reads 2.1215 in
